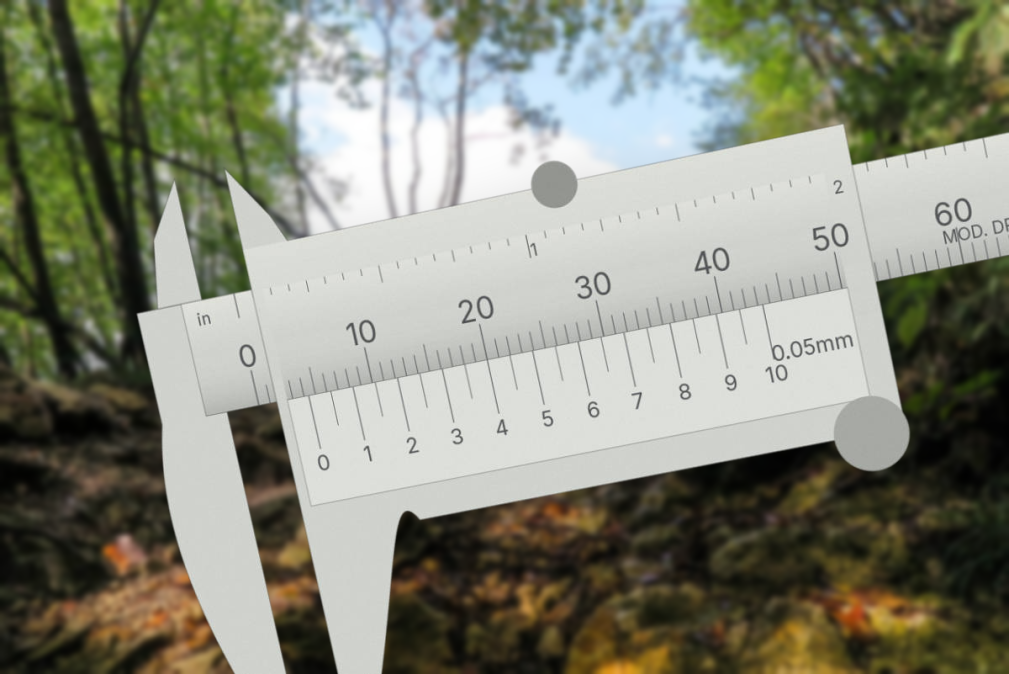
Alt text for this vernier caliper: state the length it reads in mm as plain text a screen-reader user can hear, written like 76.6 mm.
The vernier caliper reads 4.4 mm
